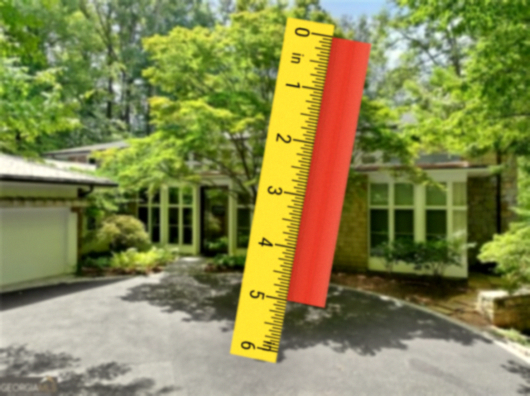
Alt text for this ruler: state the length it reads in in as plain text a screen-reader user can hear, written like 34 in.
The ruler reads 5 in
